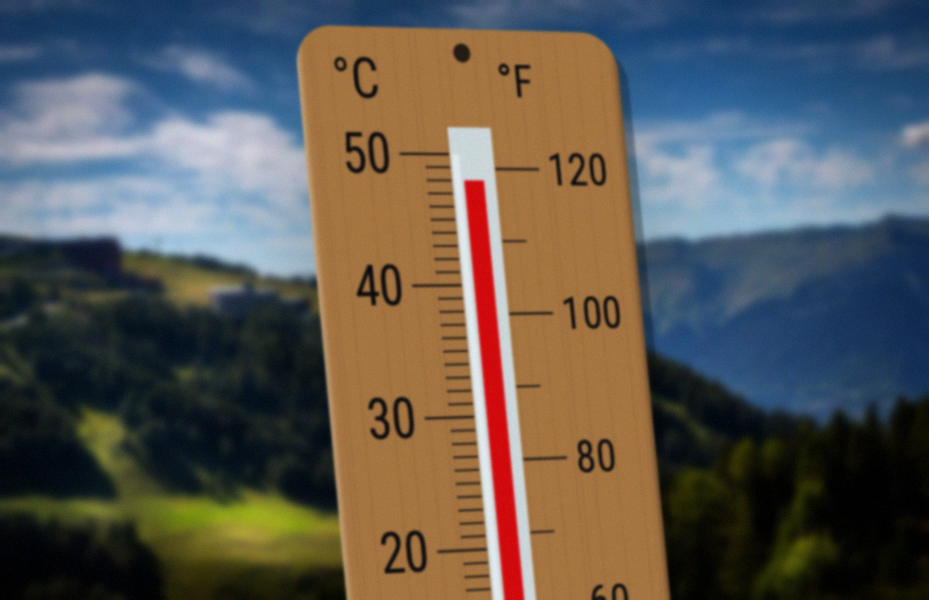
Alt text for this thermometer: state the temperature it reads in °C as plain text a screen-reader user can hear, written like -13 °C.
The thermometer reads 48 °C
